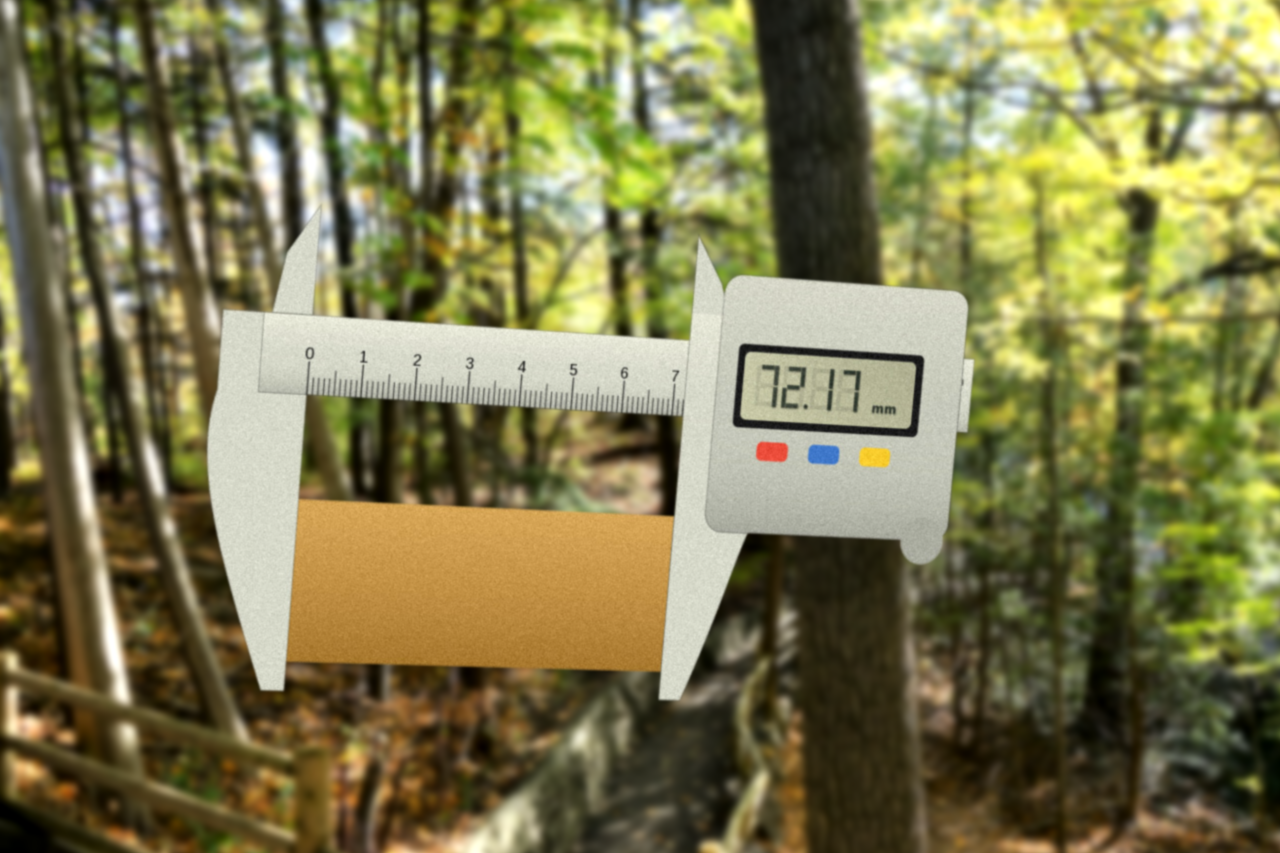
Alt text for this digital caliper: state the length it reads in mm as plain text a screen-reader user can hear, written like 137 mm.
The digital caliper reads 72.17 mm
